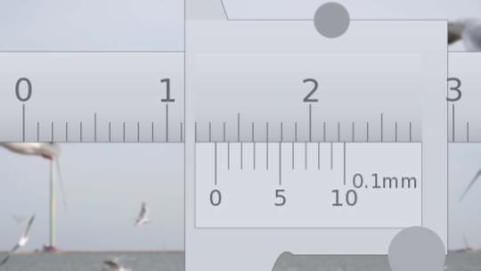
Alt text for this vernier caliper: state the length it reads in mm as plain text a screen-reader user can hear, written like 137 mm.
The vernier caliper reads 13.4 mm
